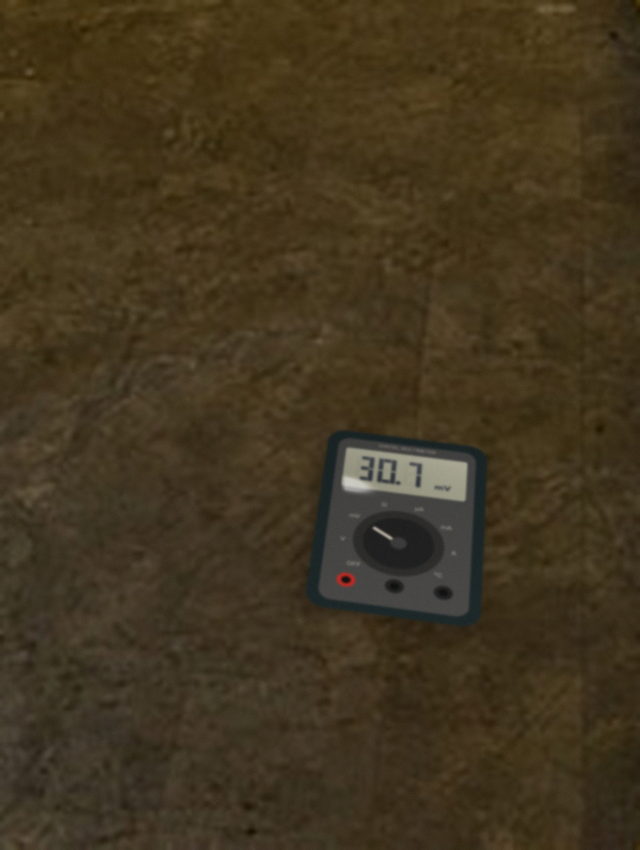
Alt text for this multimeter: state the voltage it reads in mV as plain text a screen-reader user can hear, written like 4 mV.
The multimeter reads 30.7 mV
